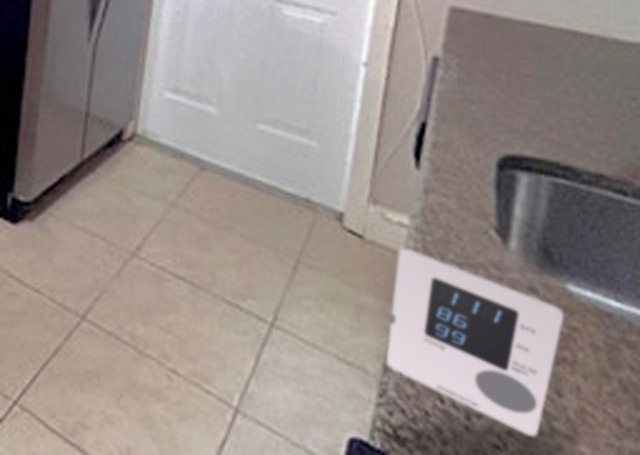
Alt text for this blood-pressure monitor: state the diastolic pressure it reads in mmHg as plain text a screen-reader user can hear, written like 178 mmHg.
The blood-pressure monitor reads 86 mmHg
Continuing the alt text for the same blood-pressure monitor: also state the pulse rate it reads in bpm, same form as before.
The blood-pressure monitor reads 99 bpm
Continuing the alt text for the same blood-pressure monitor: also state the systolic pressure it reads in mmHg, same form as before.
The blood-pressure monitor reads 111 mmHg
